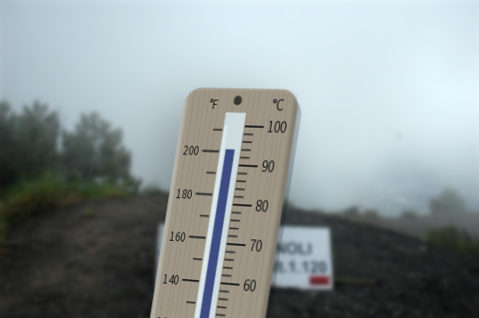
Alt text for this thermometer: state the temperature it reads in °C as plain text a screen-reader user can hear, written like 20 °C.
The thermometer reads 94 °C
